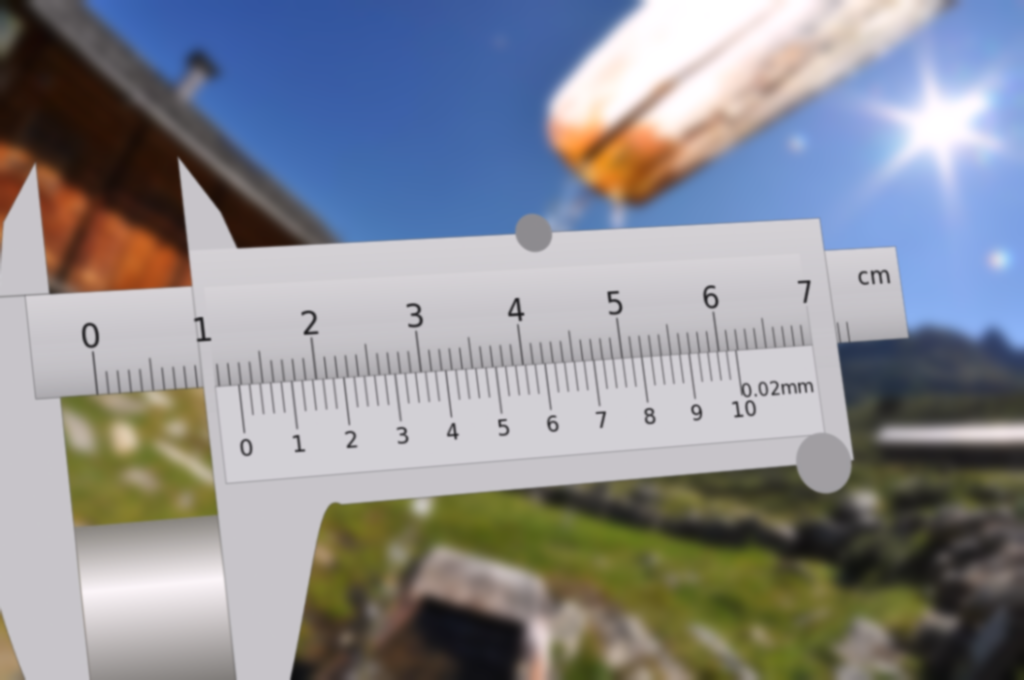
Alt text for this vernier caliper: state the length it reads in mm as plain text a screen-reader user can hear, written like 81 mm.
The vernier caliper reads 12.8 mm
